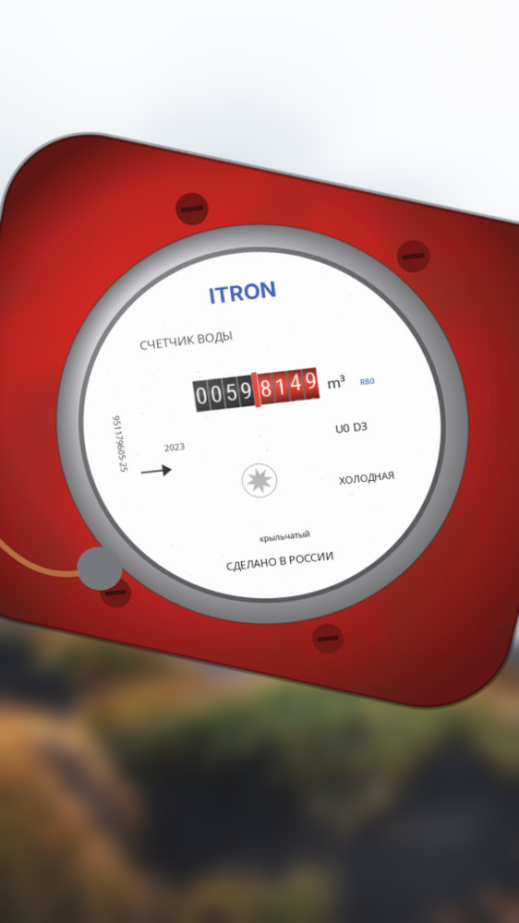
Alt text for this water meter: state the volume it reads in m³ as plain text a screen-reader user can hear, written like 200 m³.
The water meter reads 59.8149 m³
